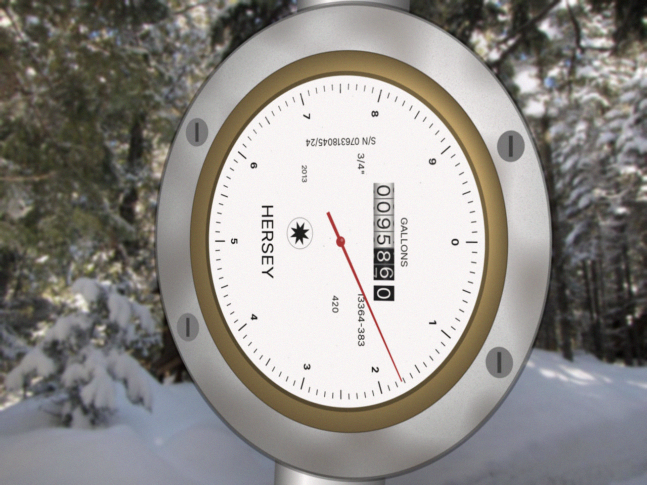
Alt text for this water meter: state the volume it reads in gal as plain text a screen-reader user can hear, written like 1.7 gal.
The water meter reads 95861.7 gal
